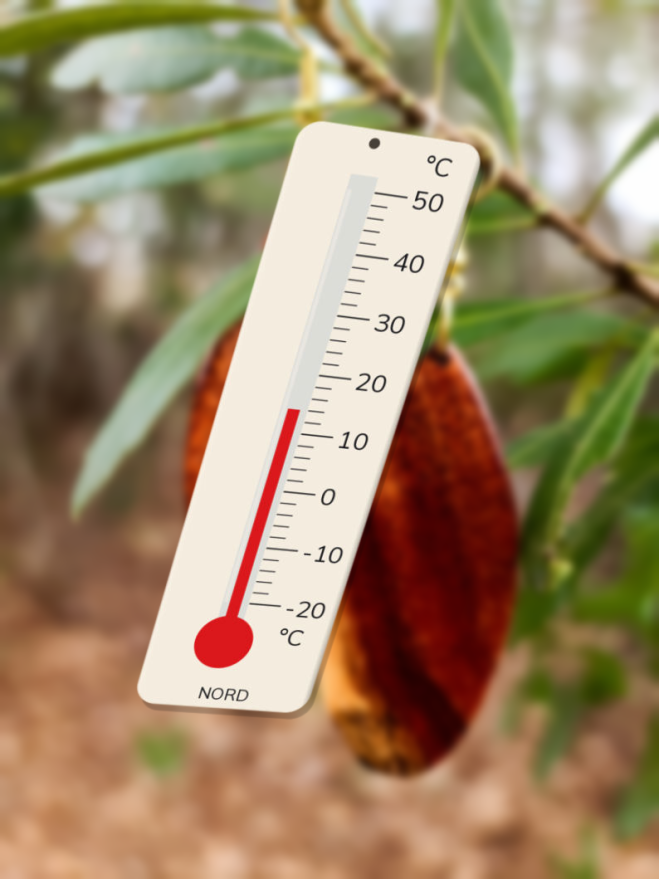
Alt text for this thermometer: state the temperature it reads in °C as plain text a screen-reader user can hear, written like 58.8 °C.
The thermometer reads 14 °C
